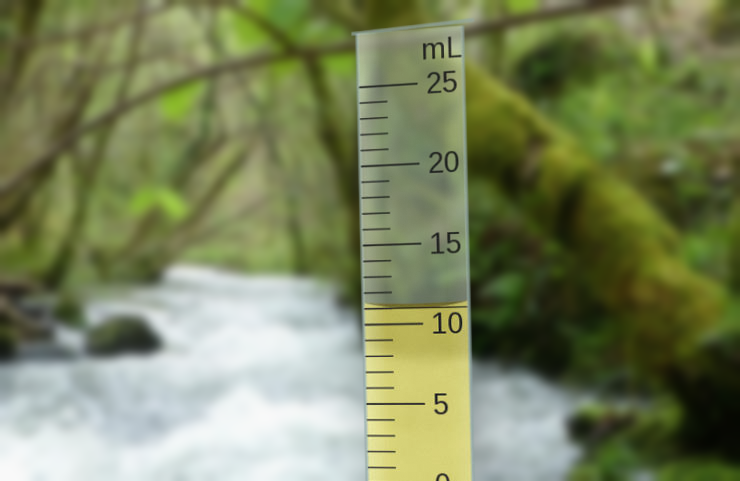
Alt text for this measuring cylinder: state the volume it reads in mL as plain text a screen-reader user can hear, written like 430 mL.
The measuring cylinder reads 11 mL
